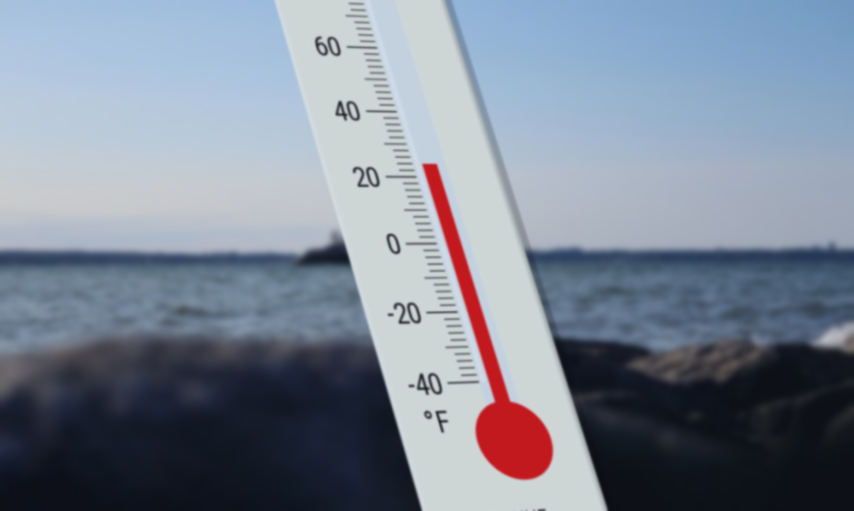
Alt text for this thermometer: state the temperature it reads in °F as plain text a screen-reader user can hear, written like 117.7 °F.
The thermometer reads 24 °F
